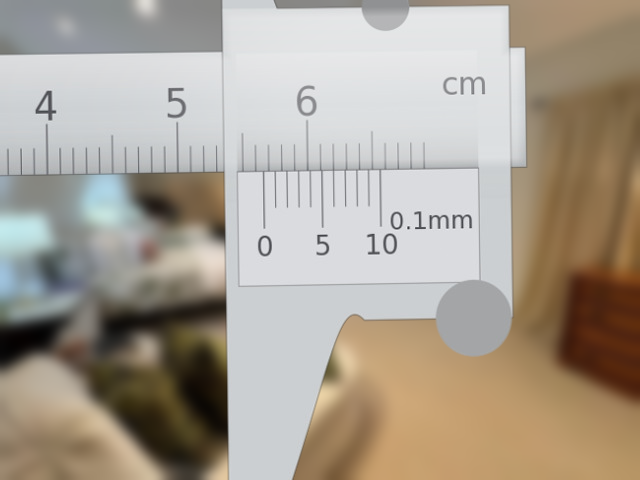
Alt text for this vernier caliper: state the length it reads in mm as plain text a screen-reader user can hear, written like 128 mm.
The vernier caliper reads 56.6 mm
